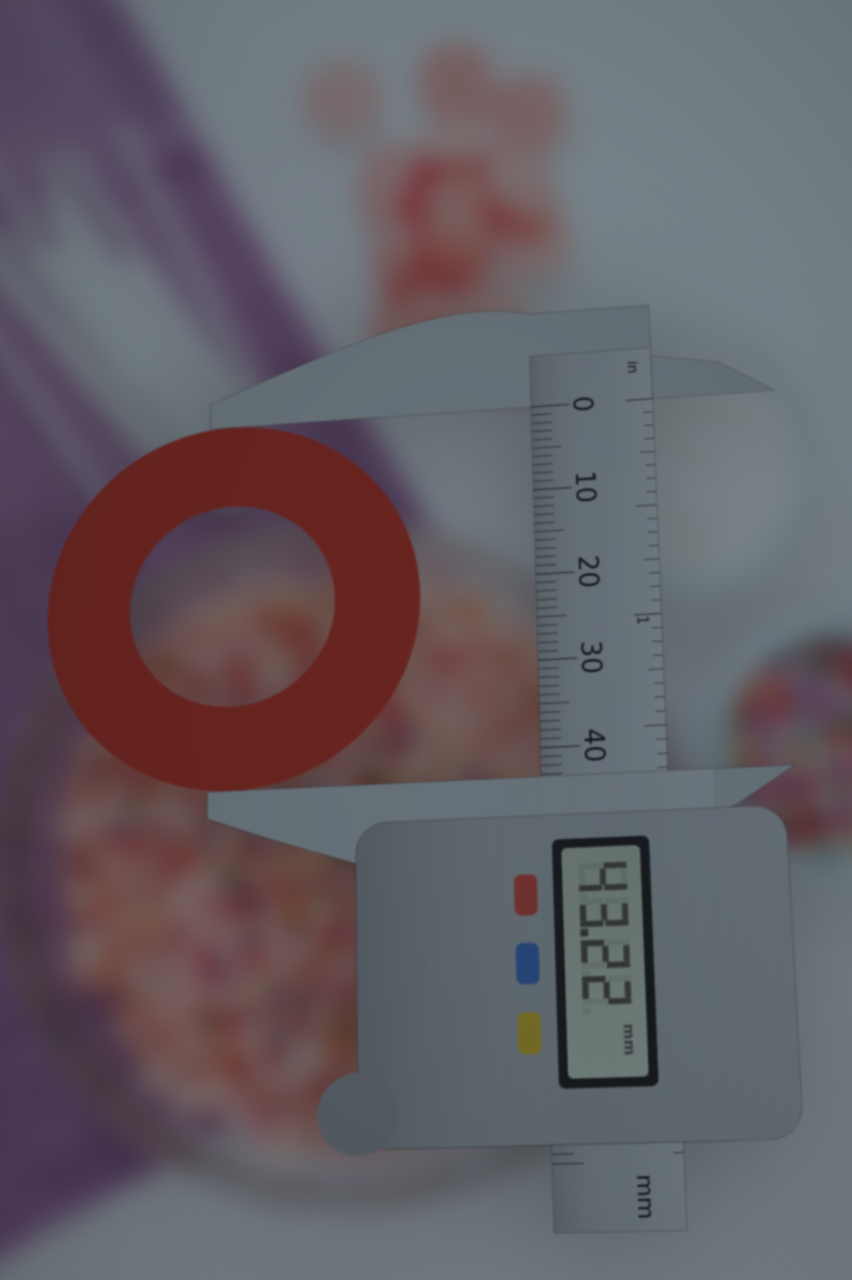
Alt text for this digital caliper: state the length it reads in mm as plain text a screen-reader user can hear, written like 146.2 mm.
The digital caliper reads 43.22 mm
